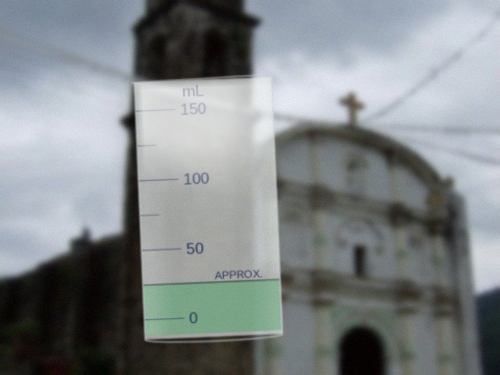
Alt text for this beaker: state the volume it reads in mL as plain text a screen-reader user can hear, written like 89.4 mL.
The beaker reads 25 mL
